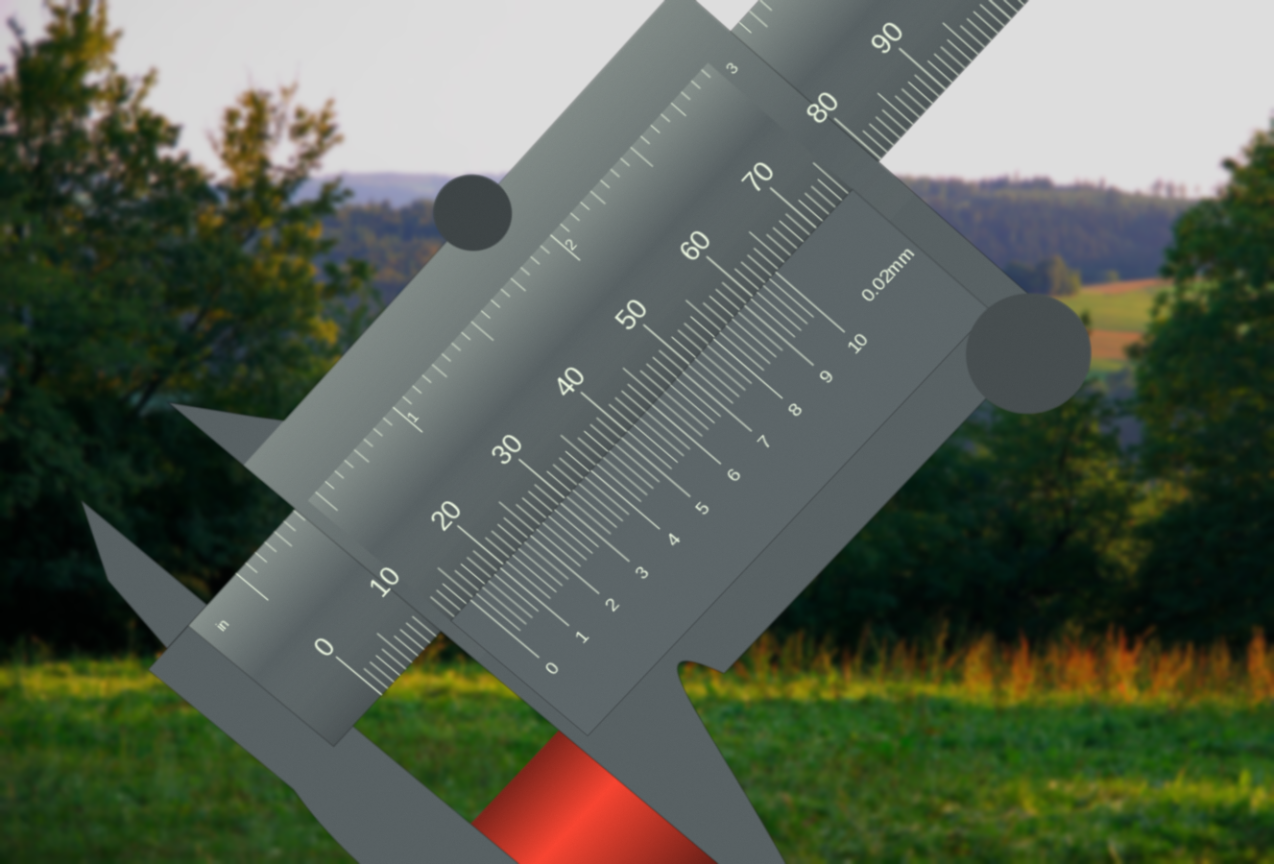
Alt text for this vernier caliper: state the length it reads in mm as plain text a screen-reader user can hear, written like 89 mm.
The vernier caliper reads 14.6 mm
